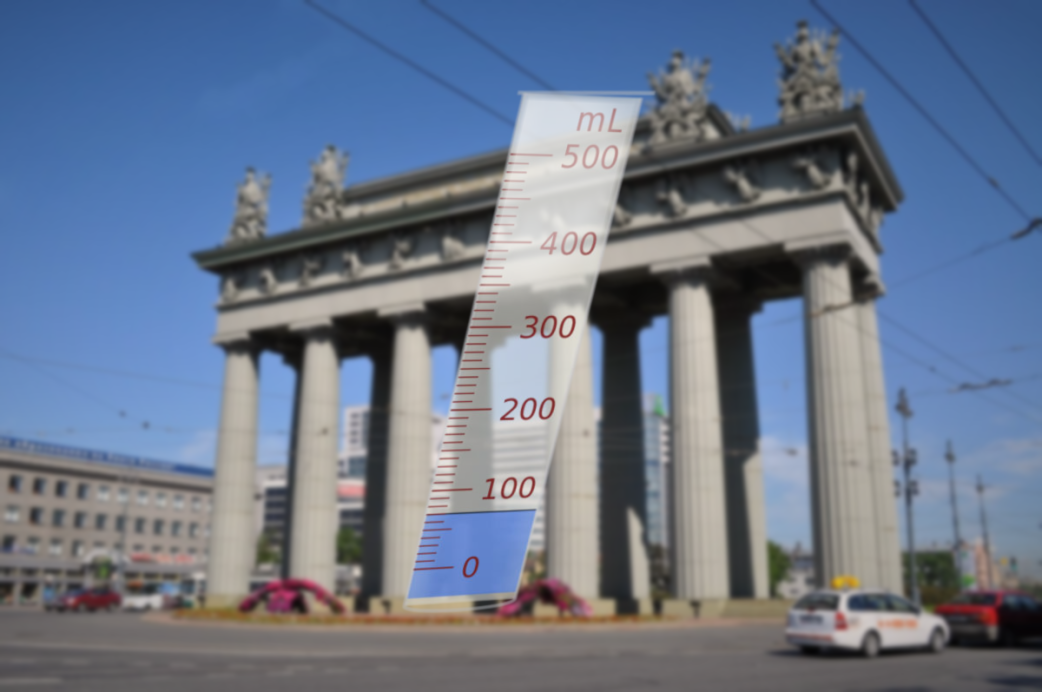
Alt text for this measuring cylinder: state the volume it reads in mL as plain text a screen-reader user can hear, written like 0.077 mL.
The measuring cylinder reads 70 mL
